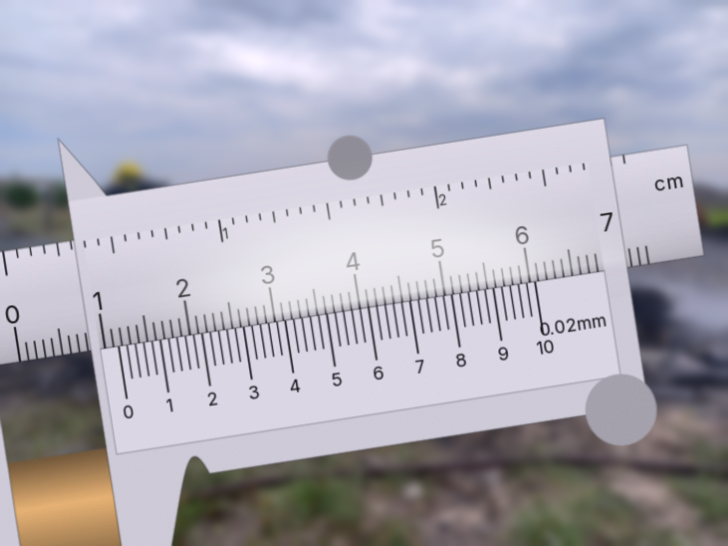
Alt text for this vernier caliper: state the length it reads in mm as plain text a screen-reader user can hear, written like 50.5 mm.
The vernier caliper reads 11.6 mm
